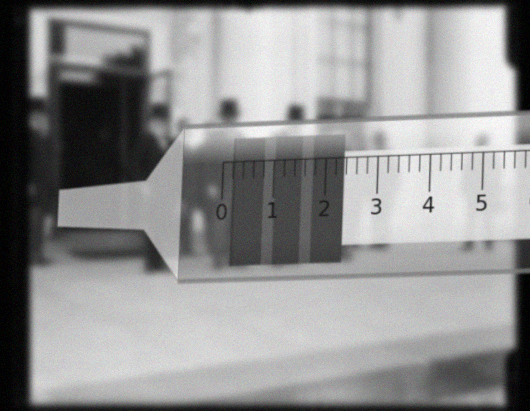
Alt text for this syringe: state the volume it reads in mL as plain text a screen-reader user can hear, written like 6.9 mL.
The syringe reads 0.2 mL
